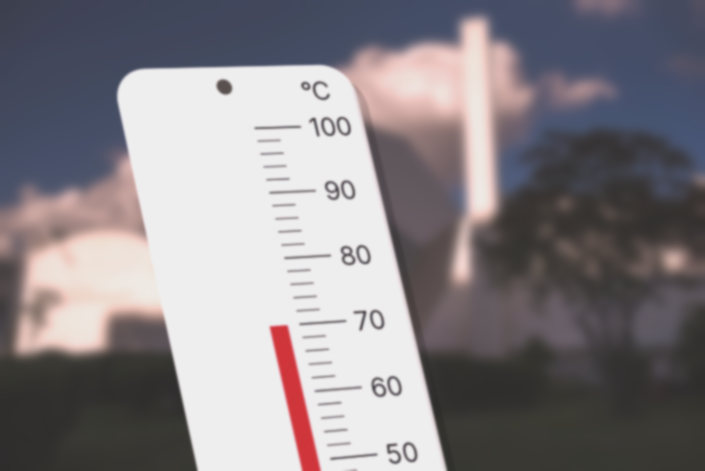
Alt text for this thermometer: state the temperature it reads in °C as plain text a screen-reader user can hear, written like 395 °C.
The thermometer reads 70 °C
